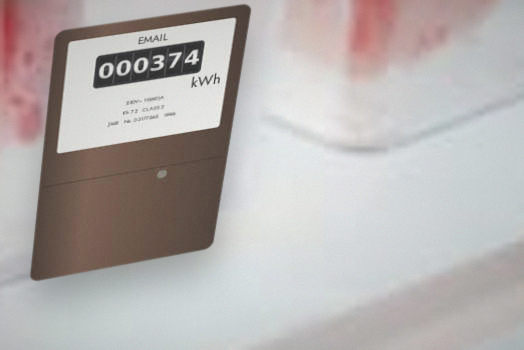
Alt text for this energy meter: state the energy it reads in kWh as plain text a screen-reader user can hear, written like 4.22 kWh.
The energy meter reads 374 kWh
